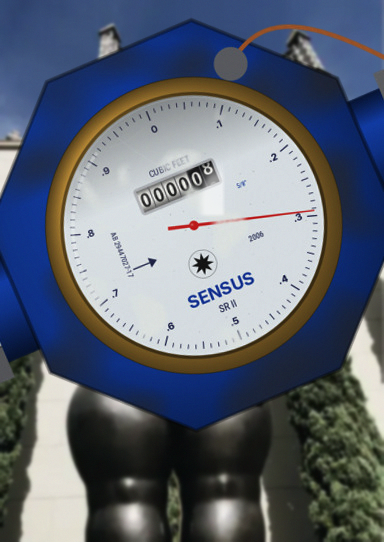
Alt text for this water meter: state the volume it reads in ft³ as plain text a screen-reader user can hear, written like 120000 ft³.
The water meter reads 8.29 ft³
